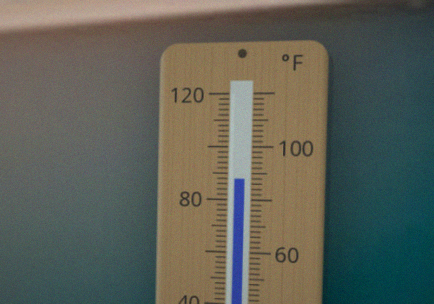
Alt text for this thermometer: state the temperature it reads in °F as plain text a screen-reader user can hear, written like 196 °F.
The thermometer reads 88 °F
